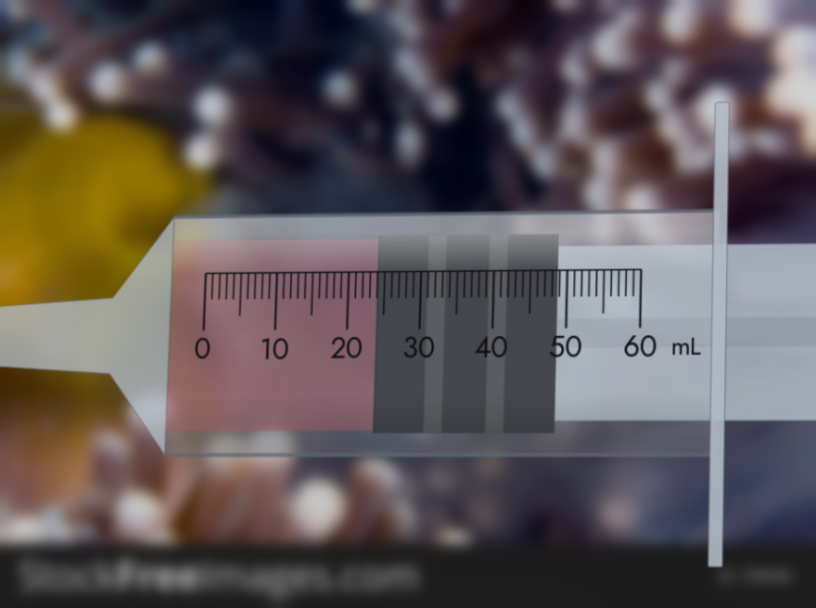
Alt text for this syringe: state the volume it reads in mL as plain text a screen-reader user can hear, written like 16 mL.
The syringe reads 24 mL
